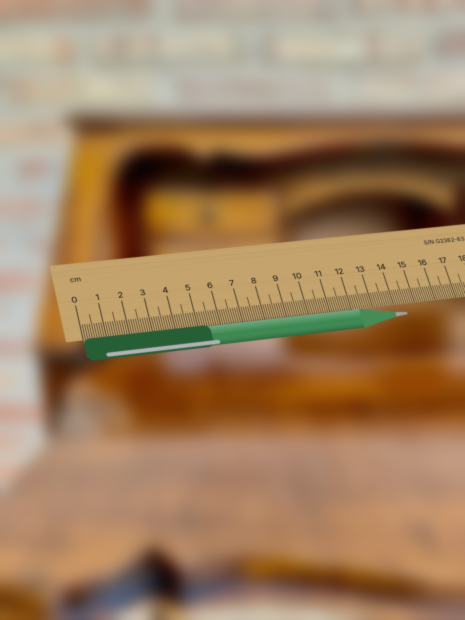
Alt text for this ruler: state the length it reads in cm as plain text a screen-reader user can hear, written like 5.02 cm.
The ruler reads 14.5 cm
